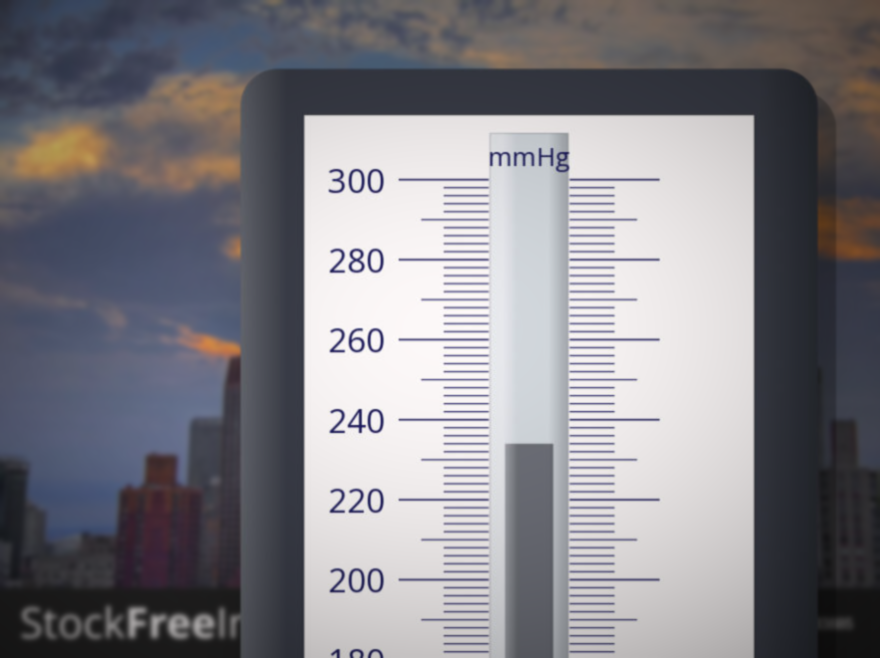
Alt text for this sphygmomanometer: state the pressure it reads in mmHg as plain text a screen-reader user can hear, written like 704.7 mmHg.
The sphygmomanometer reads 234 mmHg
